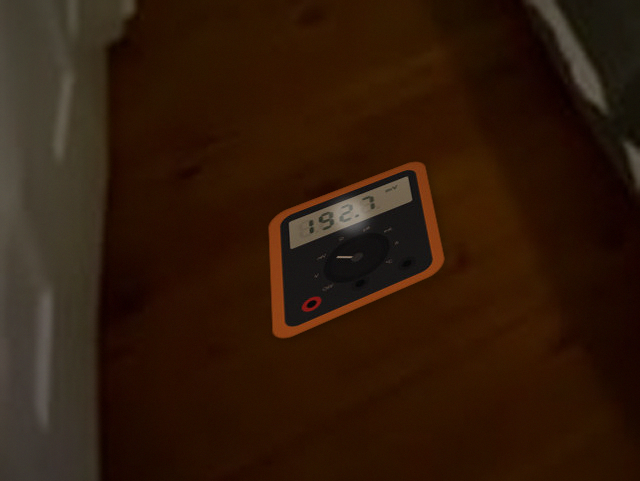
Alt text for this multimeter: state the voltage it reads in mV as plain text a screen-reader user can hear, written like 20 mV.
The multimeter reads 192.7 mV
